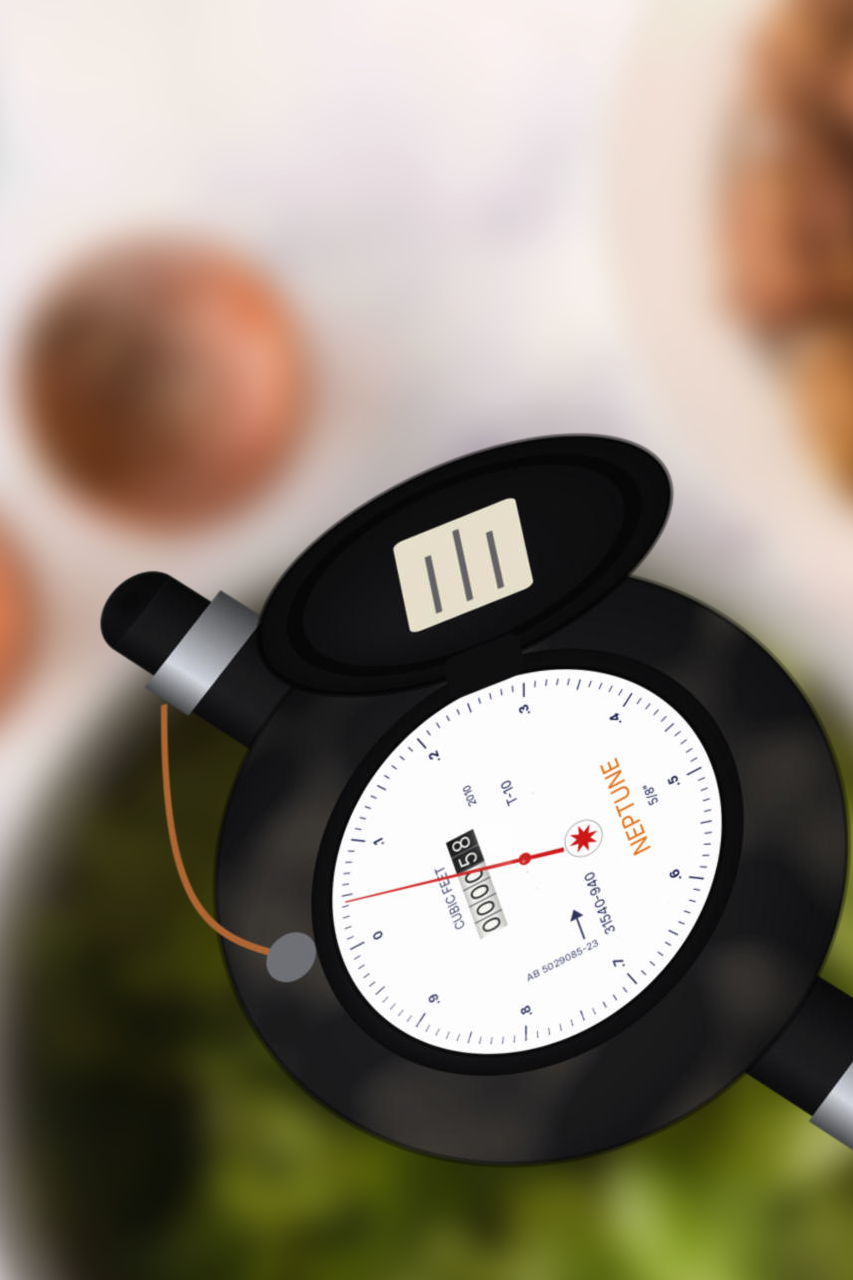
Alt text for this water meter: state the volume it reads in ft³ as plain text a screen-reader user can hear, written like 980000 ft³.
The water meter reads 58.04 ft³
